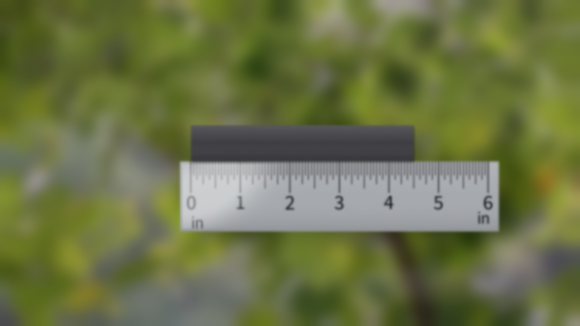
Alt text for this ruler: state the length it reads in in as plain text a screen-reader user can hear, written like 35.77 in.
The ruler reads 4.5 in
